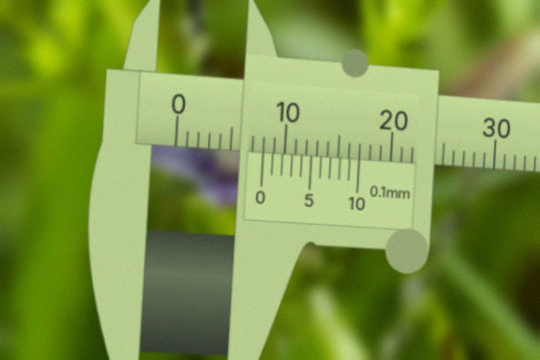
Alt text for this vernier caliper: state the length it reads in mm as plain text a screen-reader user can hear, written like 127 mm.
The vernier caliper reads 8.0 mm
